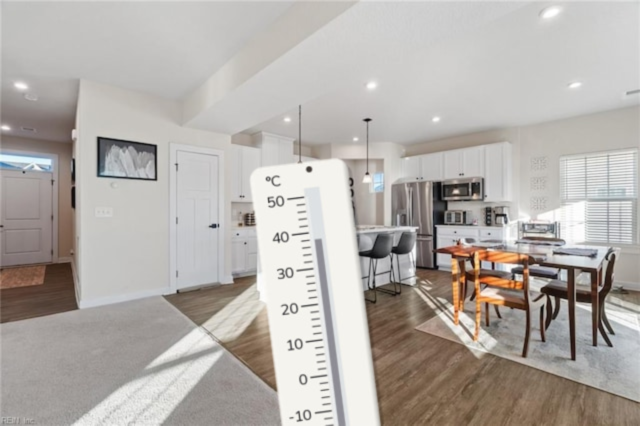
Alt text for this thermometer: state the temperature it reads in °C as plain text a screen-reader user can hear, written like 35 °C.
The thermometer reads 38 °C
